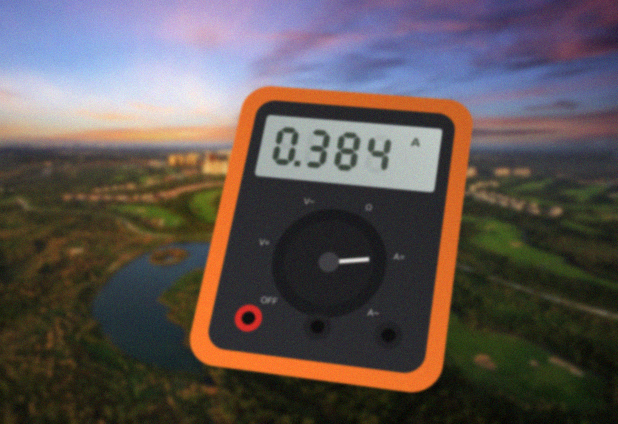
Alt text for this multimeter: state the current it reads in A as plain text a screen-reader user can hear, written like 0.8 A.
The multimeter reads 0.384 A
